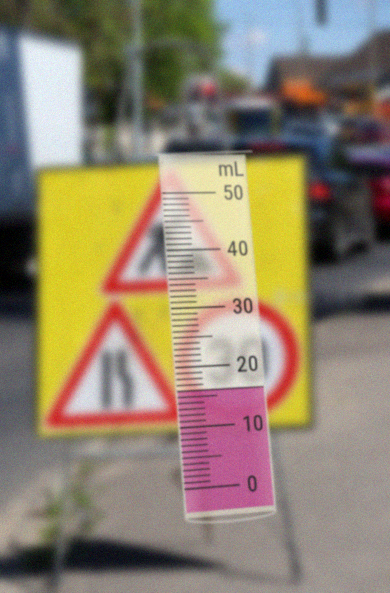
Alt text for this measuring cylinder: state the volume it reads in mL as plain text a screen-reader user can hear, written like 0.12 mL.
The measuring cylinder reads 16 mL
